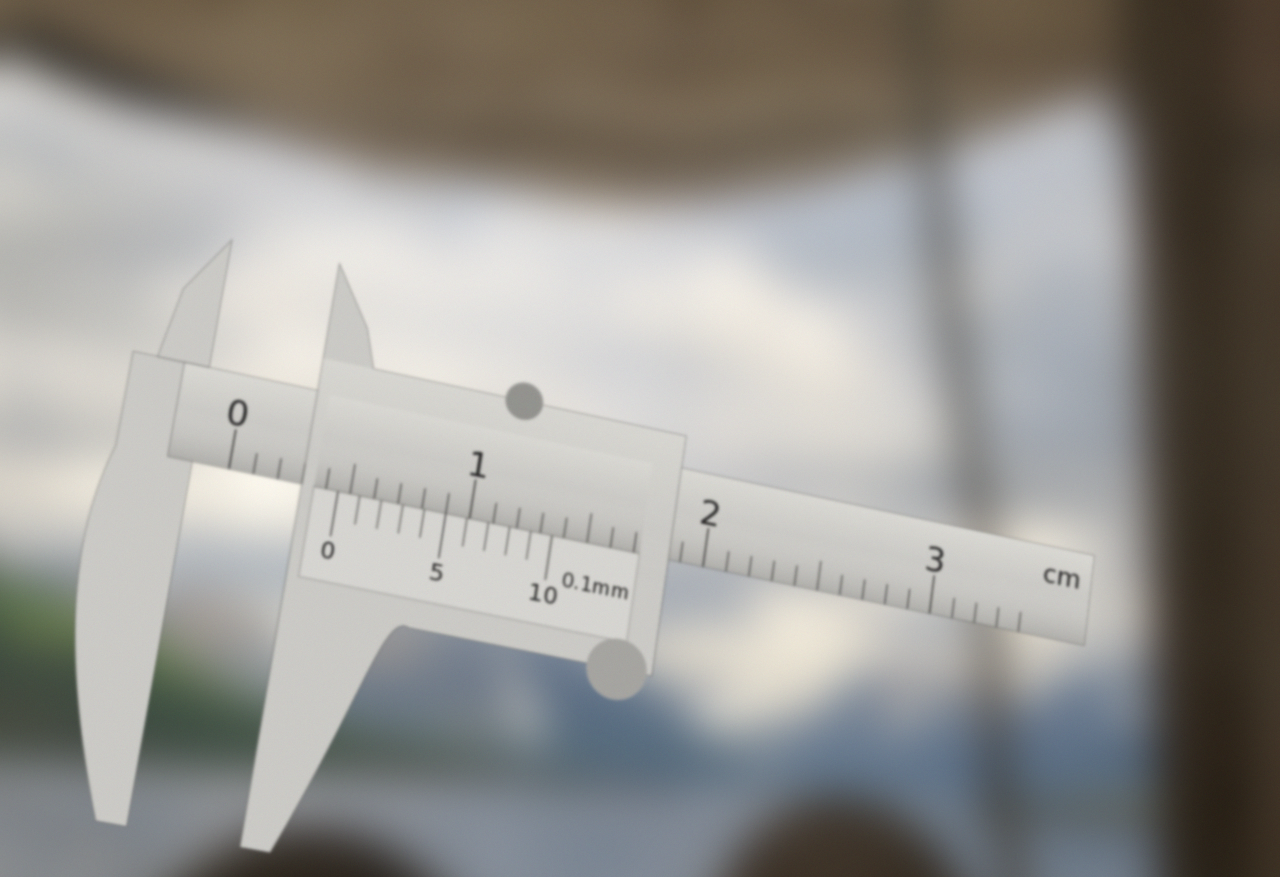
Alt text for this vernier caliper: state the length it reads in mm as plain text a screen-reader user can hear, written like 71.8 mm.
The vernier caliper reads 4.5 mm
